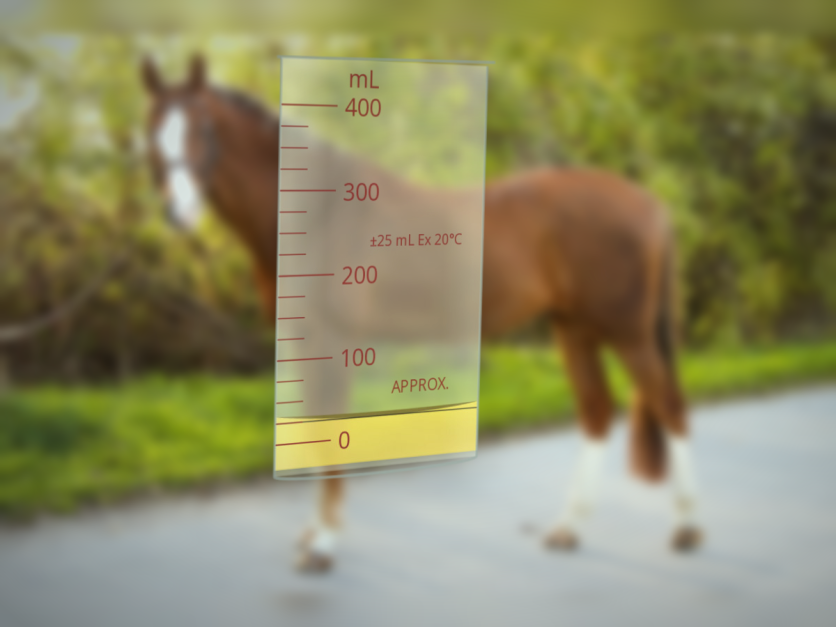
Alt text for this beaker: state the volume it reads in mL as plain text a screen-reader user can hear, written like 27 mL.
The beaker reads 25 mL
